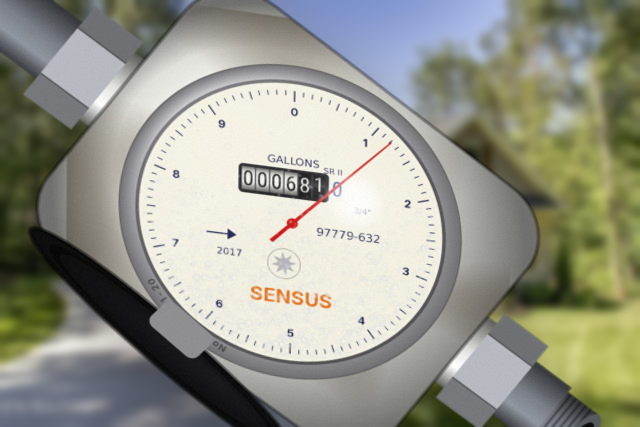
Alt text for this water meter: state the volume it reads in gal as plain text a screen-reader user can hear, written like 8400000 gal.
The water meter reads 6811.2 gal
